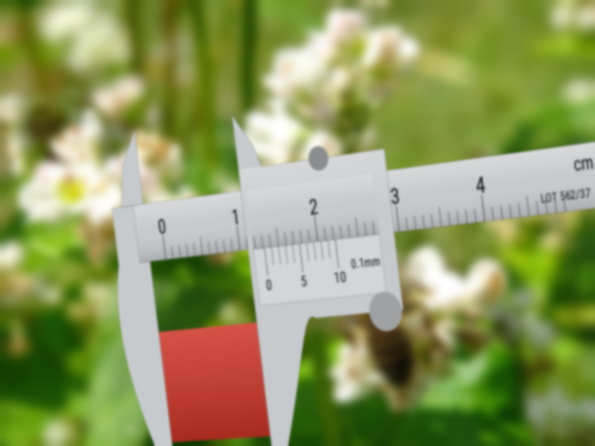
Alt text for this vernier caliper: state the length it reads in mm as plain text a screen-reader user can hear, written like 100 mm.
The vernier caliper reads 13.2 mm
